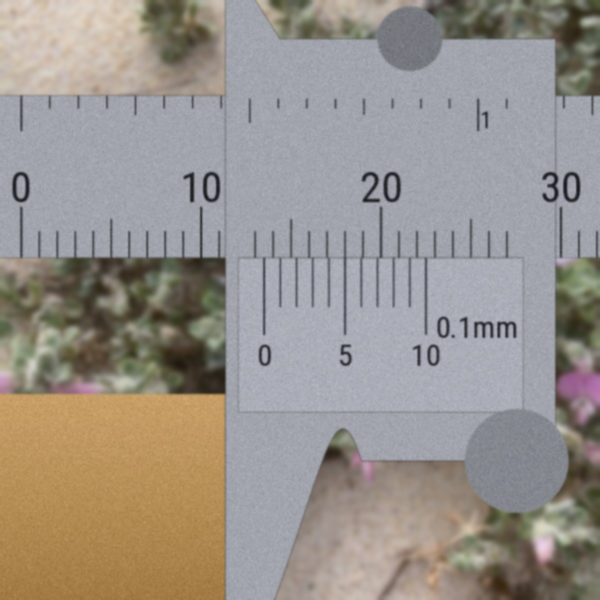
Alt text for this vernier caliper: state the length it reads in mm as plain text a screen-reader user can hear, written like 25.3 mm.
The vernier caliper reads 13.5 mm
